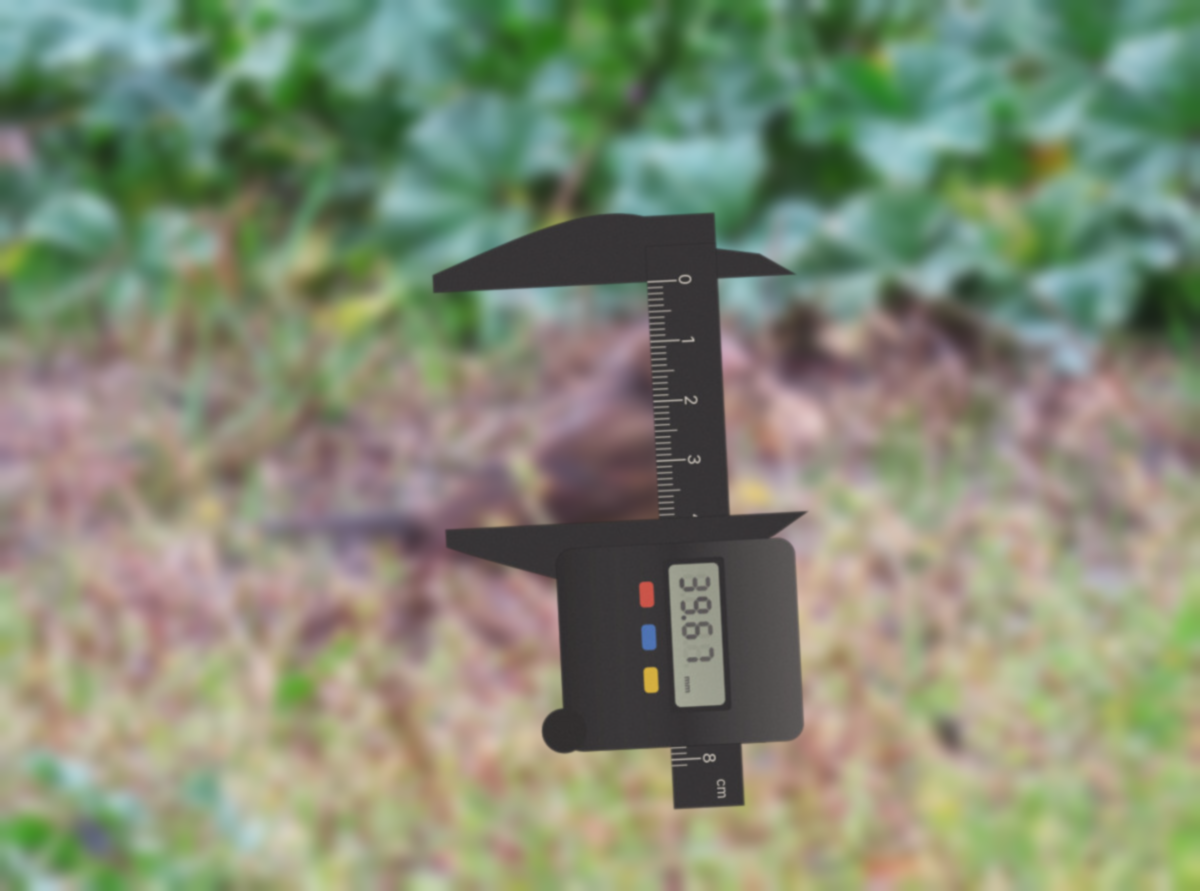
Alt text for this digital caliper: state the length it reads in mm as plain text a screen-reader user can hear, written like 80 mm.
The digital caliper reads 39.67 mm
